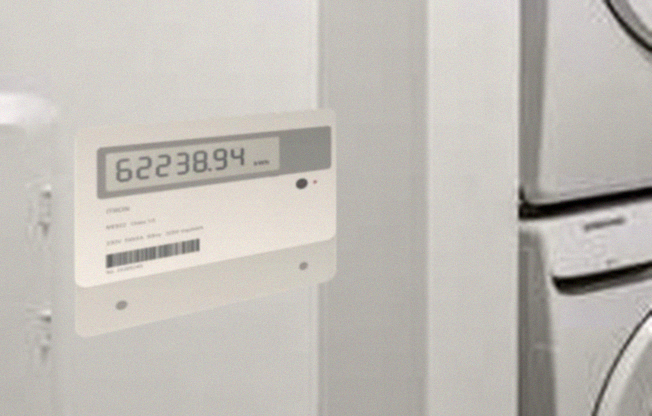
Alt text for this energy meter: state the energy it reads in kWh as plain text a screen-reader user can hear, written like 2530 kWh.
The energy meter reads 62238.94 kWh
